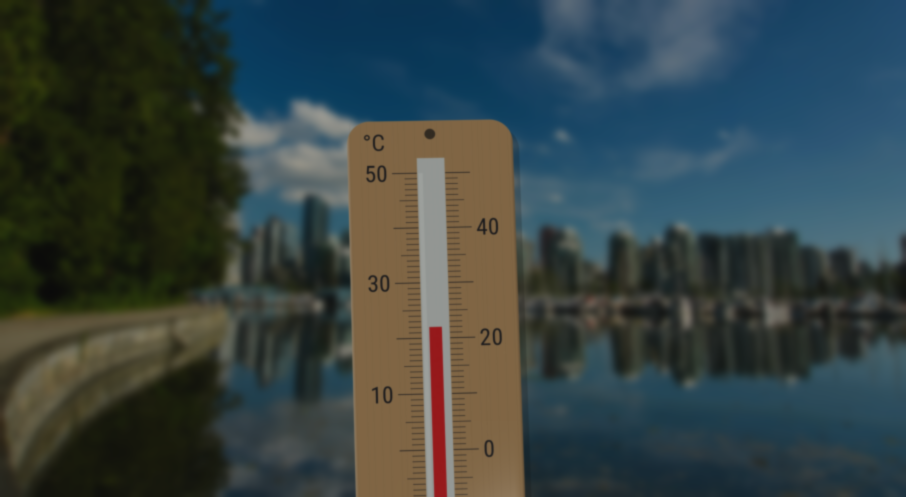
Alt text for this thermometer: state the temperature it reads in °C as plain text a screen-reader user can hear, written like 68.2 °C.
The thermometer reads 22 °C
